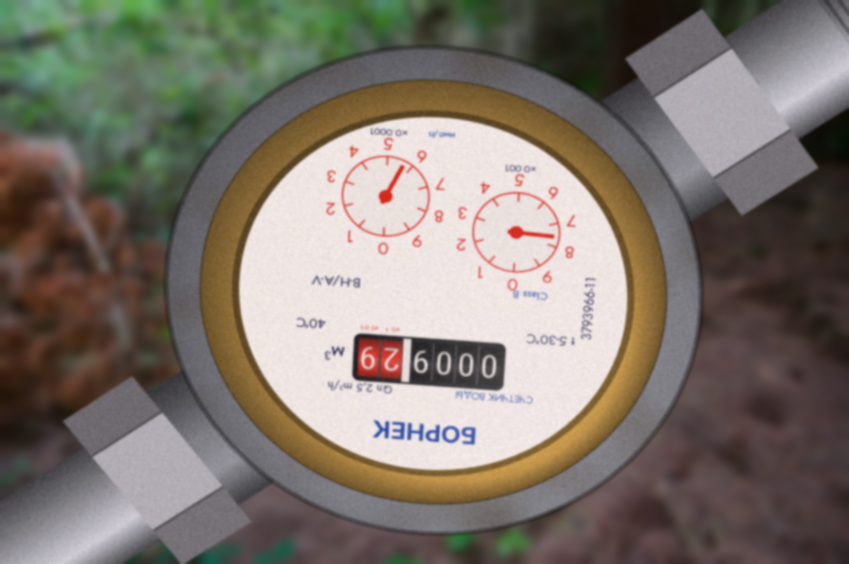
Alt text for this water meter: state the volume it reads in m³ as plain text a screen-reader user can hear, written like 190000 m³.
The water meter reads 9.2975 m³
